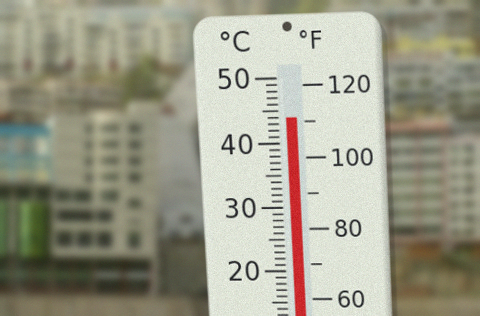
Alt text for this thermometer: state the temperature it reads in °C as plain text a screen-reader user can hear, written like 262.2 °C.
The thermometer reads 44 °C
